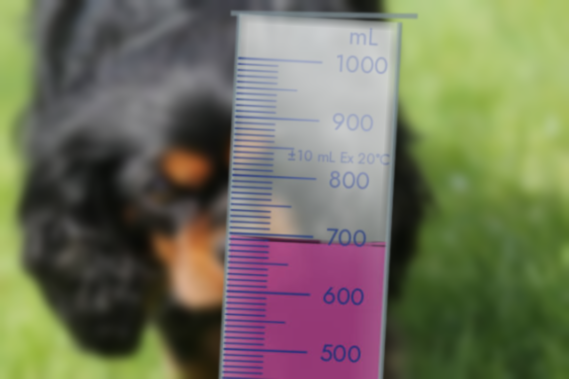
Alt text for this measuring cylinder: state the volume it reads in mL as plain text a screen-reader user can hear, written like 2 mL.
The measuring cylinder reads 690 mL
